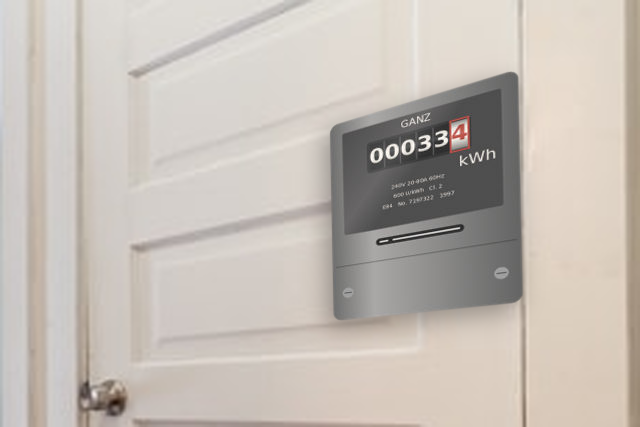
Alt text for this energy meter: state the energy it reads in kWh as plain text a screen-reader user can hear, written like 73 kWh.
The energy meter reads 33.4 kWh
